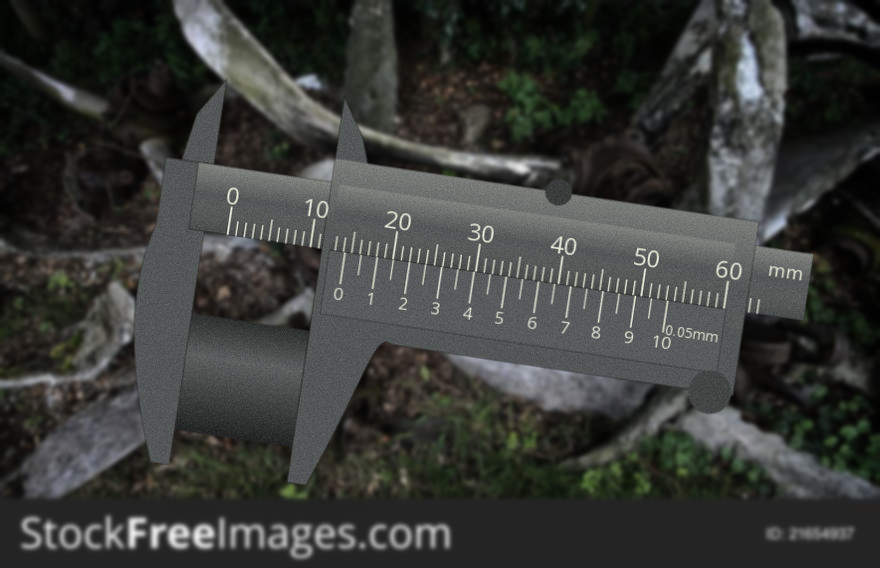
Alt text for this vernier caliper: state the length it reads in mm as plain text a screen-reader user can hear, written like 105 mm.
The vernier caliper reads 14.2 mm
